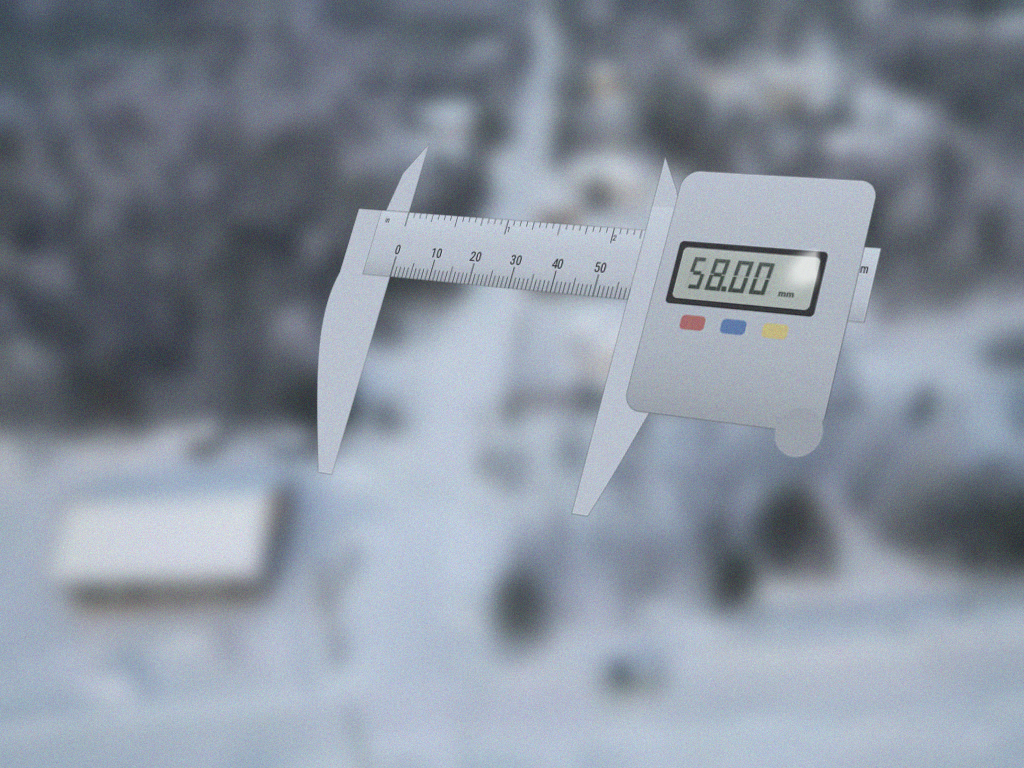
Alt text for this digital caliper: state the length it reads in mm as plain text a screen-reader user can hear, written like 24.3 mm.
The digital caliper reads 58.00 mm
